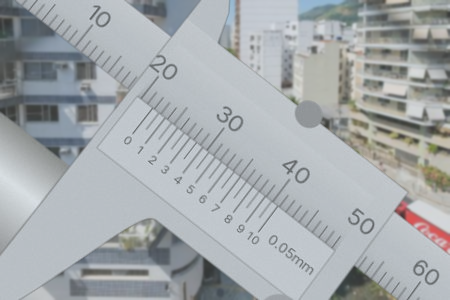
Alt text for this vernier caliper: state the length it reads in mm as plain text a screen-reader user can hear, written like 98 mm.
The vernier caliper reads 21.8 mm
